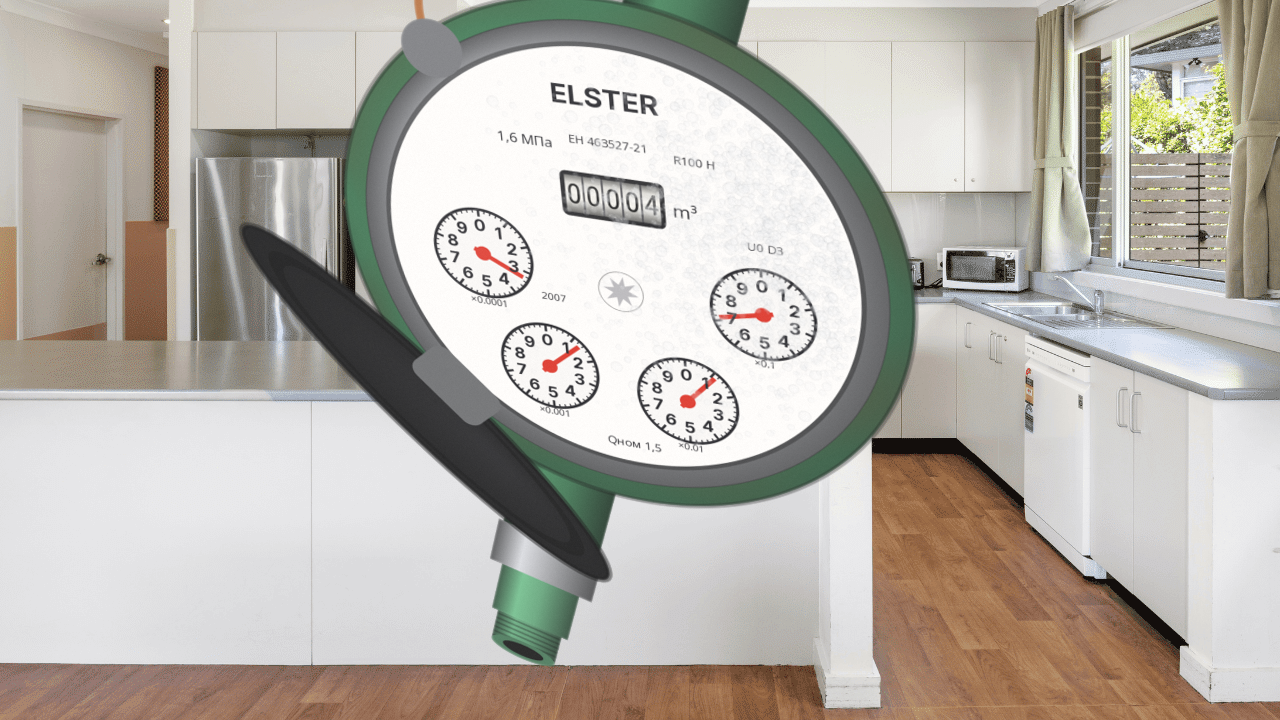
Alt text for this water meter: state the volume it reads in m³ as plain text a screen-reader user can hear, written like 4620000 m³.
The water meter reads 4.7113 m³
